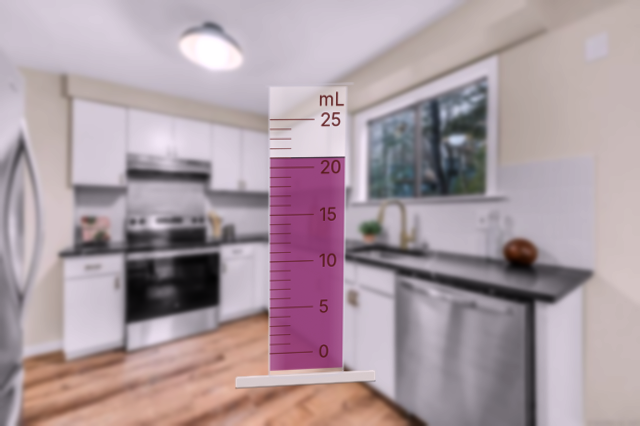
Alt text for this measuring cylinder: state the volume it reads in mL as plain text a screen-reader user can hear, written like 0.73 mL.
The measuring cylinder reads 21 mL
